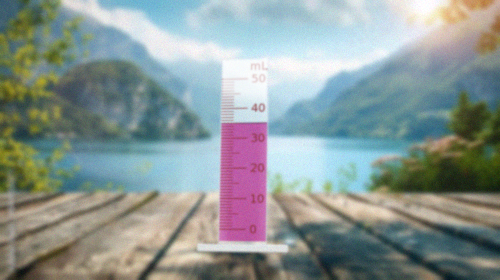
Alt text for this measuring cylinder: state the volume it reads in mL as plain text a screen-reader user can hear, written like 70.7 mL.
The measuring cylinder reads 35 mL
